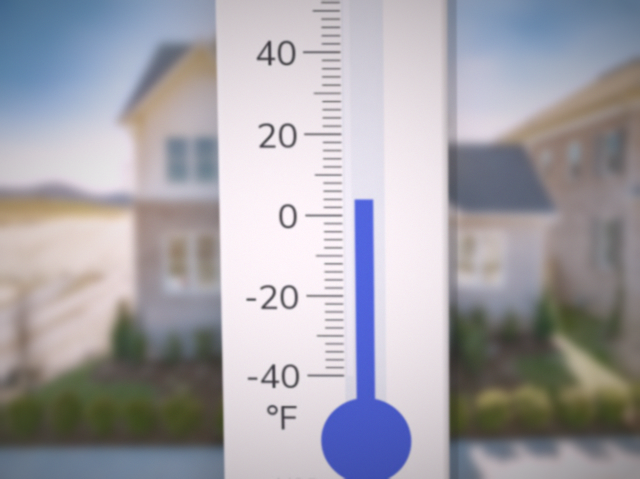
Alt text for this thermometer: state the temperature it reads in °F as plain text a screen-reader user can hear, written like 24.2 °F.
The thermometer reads 4 °F
